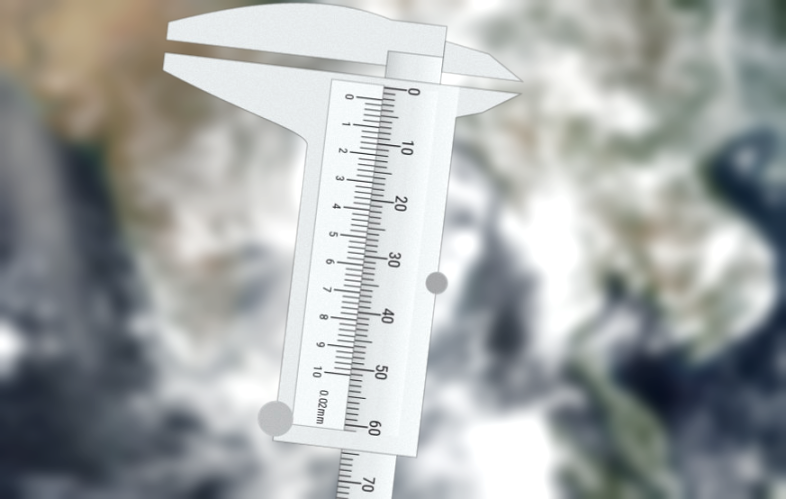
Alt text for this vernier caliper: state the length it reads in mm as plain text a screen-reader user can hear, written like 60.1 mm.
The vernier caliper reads 2.2 mm
